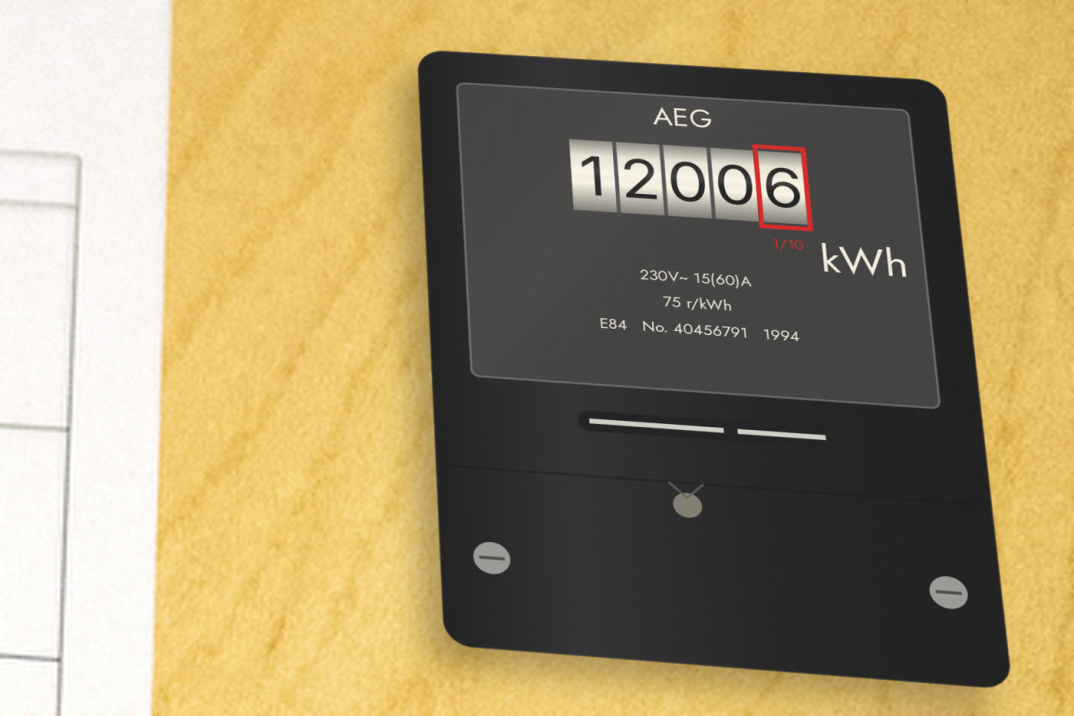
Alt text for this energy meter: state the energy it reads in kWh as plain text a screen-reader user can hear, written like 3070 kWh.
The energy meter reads 1200.6 kWh
